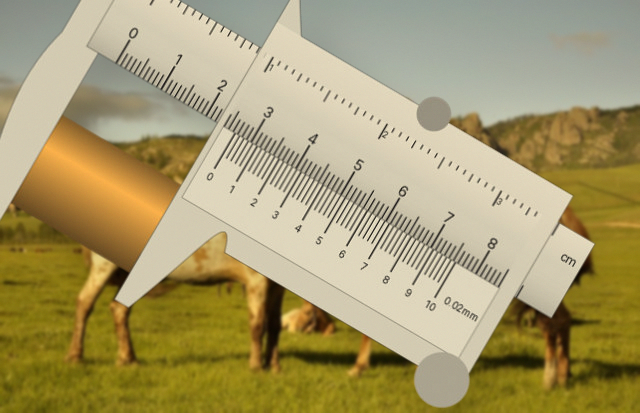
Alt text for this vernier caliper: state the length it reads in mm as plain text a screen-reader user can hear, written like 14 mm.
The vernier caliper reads 26.5 mm
